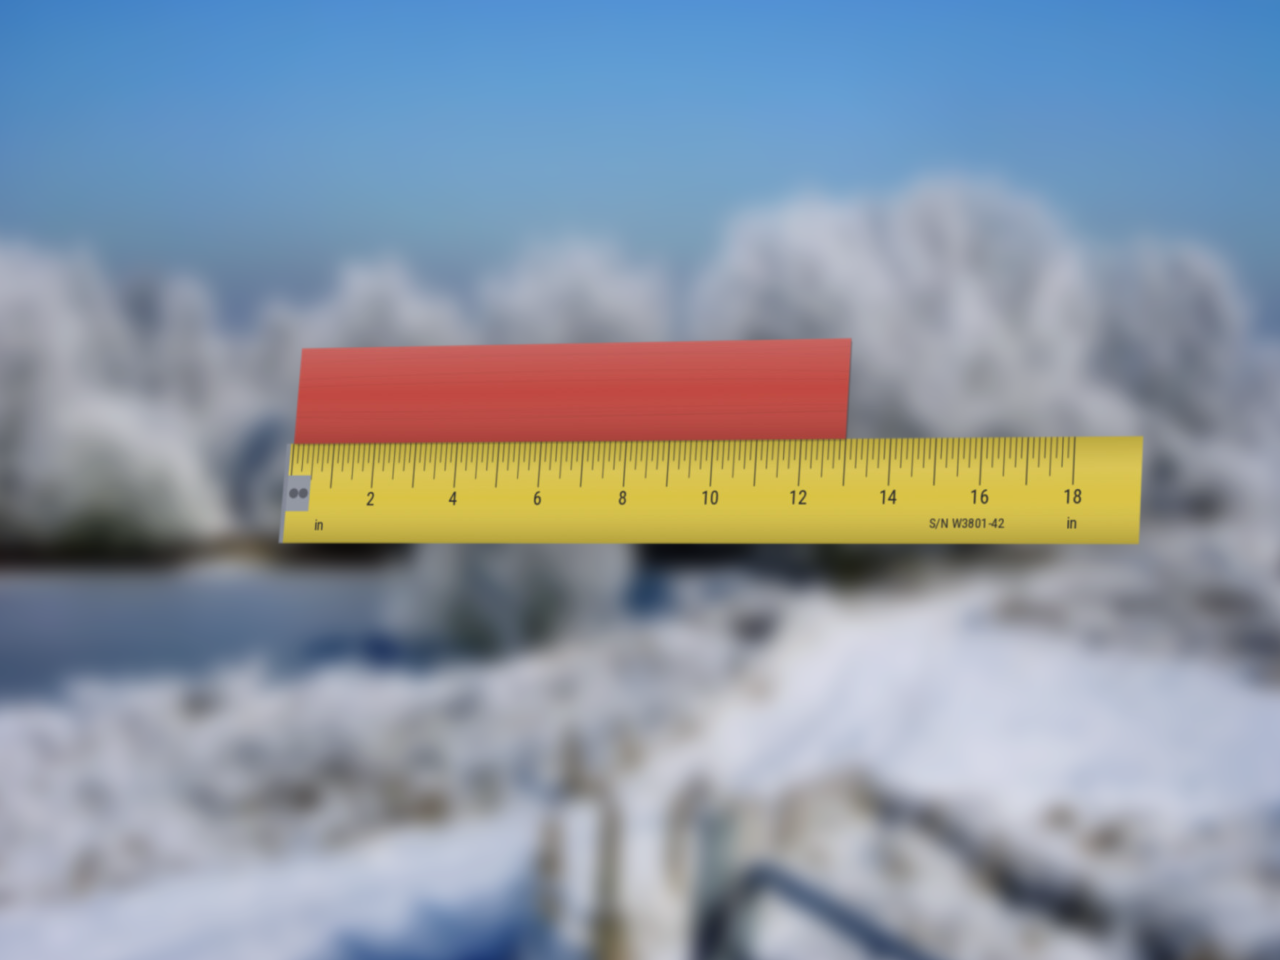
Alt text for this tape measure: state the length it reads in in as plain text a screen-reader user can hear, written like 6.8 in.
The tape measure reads 13 in
